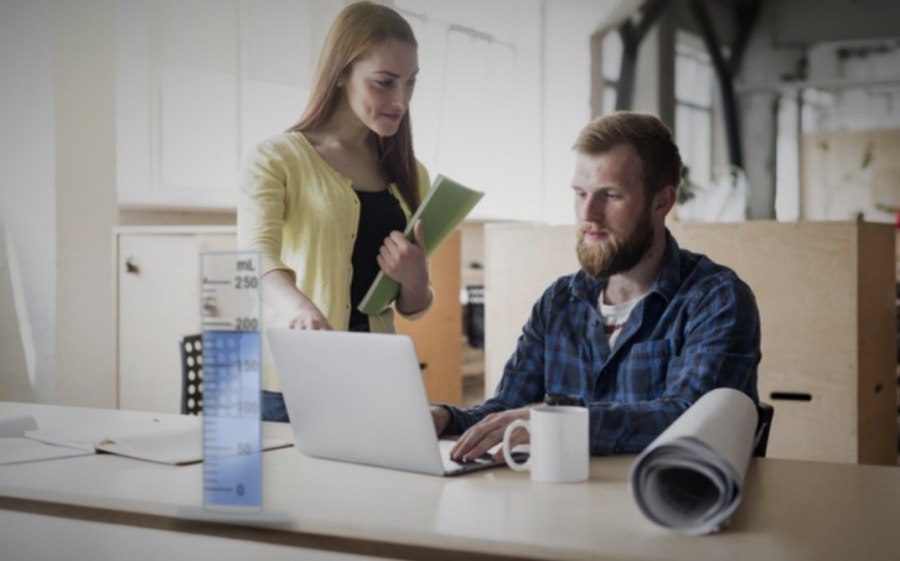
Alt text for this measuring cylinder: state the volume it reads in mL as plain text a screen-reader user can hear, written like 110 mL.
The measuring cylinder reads 190 mL
